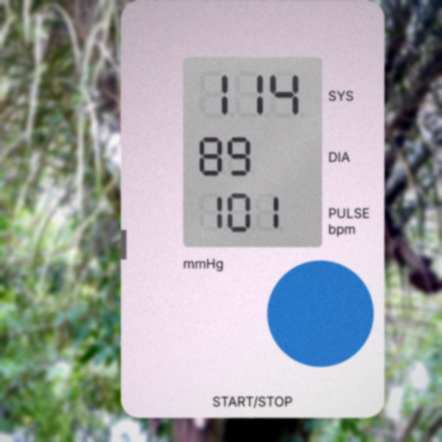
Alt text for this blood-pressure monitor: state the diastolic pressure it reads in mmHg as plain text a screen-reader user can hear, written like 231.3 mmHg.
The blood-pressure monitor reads 89 mmHg
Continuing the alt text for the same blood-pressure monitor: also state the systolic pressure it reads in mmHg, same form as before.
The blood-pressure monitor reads 114 mmHg
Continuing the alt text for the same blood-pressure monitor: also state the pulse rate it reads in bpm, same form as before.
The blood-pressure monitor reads 101 bpm
